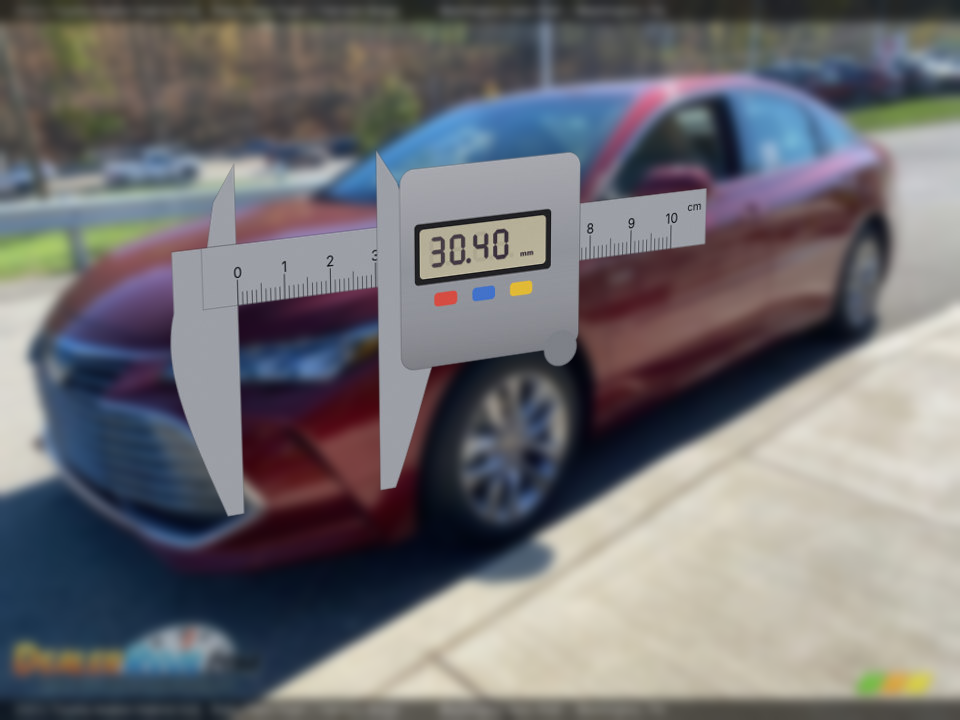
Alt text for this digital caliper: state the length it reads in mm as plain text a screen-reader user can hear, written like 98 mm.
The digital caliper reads 30.40 mm
